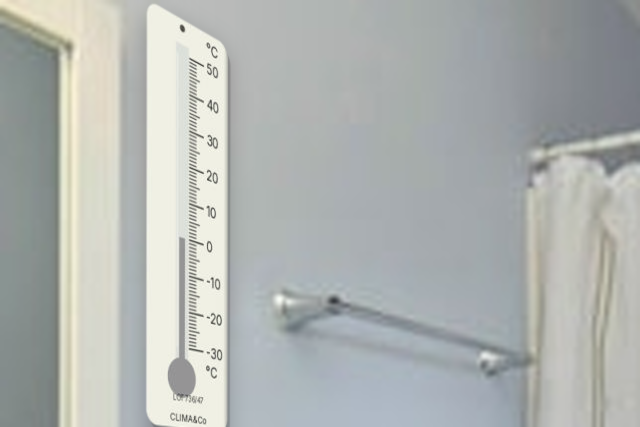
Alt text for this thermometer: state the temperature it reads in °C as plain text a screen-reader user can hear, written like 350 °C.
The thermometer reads 0 °C
